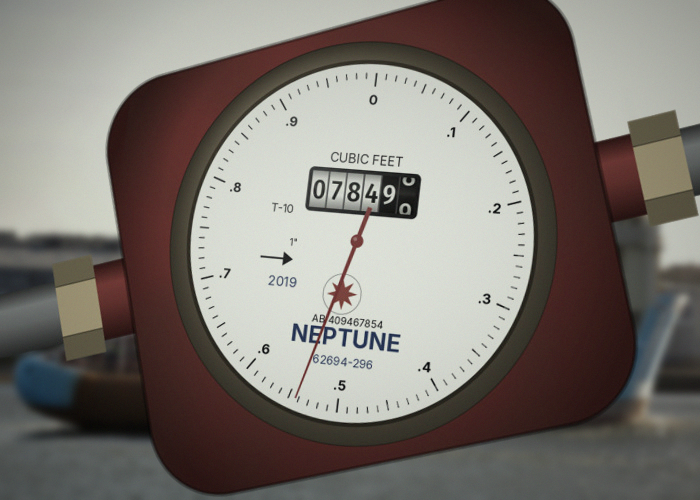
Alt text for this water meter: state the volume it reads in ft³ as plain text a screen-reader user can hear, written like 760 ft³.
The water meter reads 78498.54 ft³
